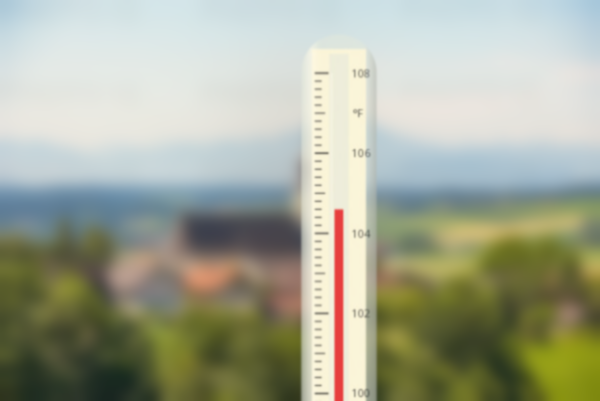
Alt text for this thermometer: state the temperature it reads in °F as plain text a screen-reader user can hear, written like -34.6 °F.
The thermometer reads 104.6 °F
